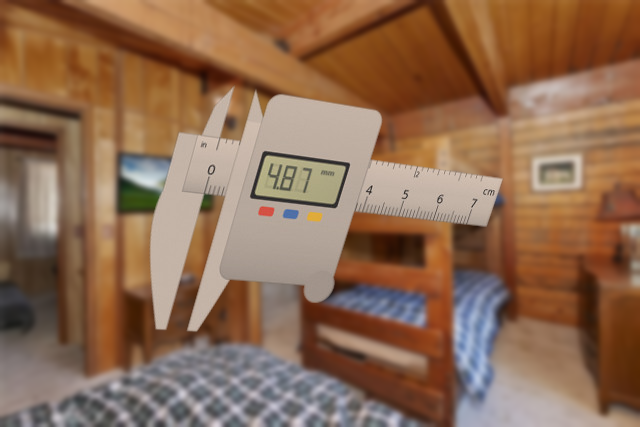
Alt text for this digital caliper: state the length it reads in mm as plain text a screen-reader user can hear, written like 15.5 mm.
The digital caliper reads 4.87 mm
